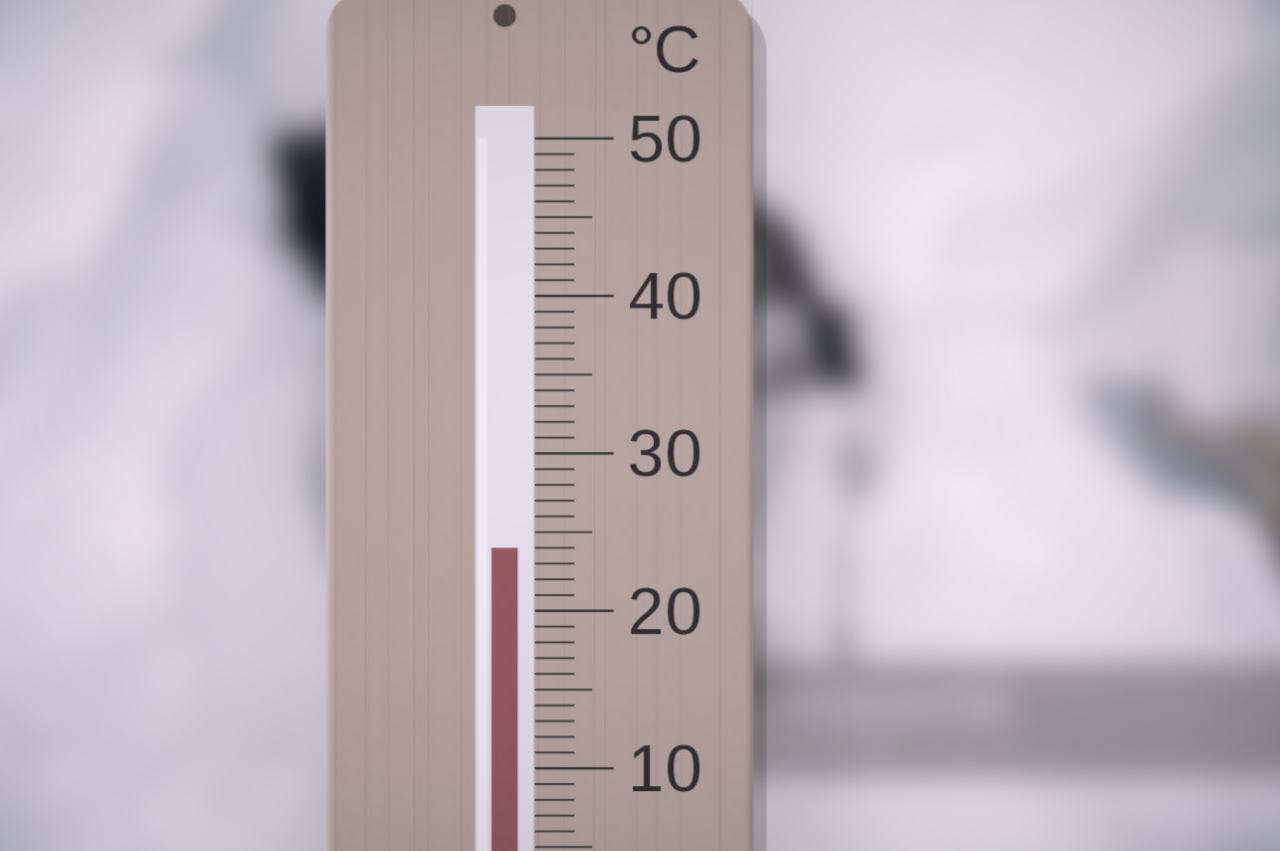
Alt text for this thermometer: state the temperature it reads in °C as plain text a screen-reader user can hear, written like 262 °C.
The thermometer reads 24 °C
